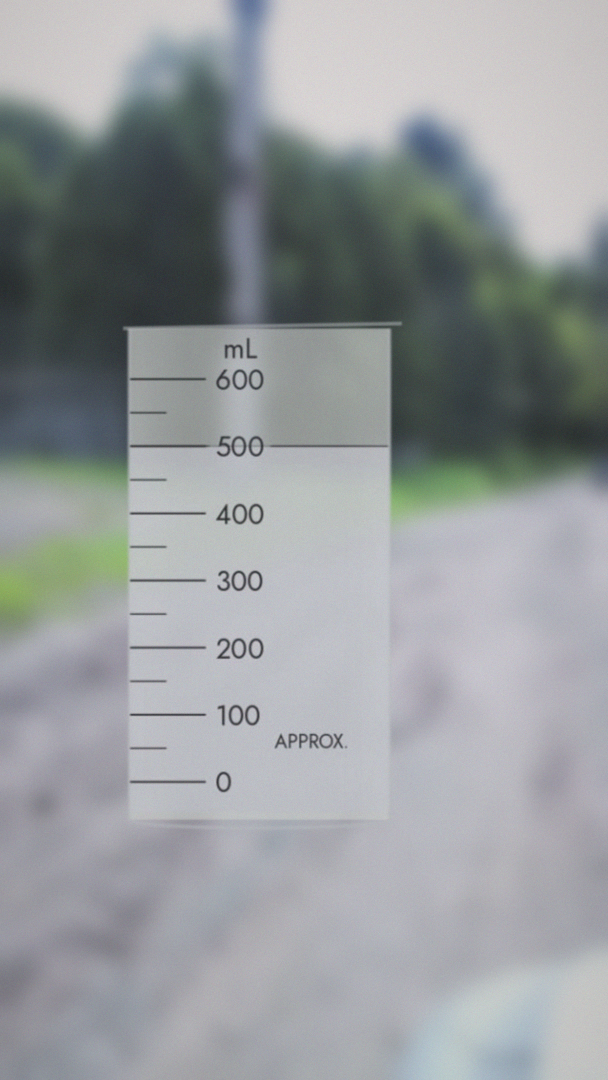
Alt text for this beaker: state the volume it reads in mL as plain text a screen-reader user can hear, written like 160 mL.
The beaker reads 500 mL
